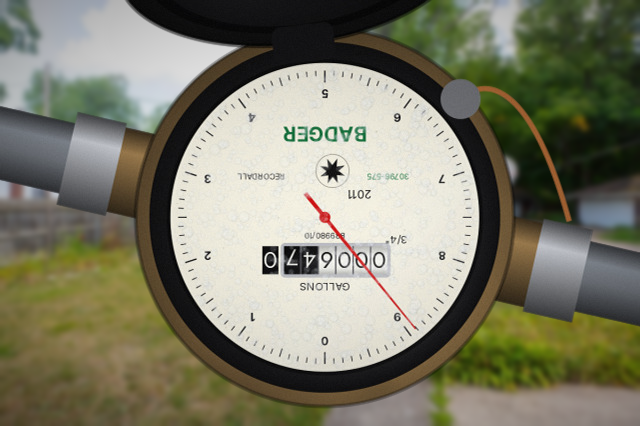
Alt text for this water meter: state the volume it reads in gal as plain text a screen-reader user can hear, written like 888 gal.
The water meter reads 6468.9 gal
